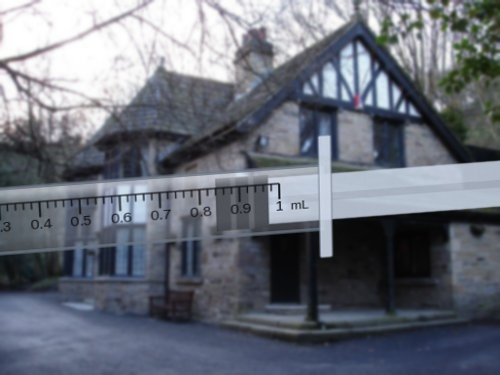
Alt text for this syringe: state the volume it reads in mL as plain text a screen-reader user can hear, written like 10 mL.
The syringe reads 0.84 mL
